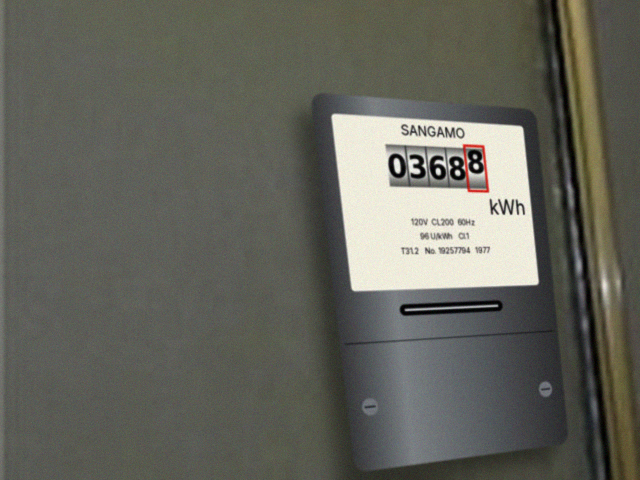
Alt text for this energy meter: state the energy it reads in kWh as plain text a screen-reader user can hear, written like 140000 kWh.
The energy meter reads 368.8 kWh
